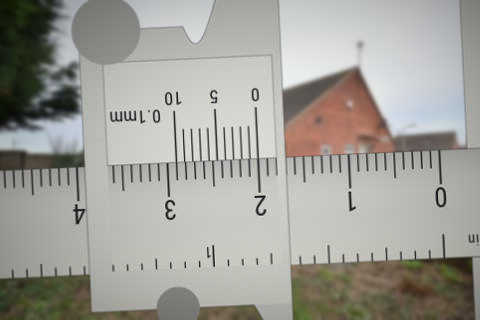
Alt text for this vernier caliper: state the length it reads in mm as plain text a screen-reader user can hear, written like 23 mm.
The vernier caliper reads 20.0 mm
